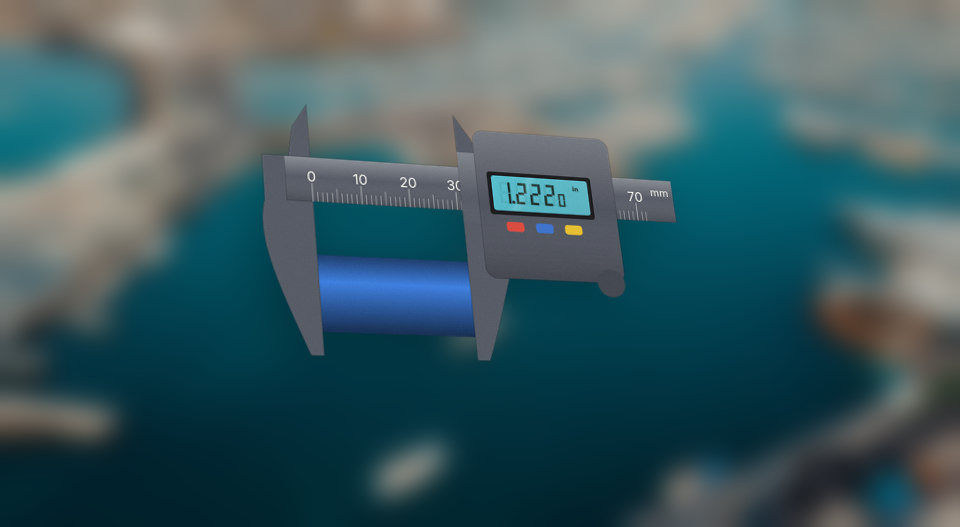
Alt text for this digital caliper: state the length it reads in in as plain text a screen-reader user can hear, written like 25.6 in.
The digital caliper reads 1.2220 in
